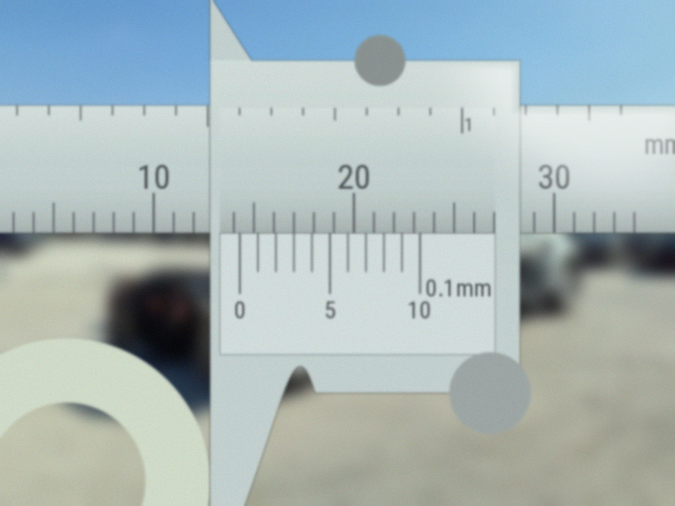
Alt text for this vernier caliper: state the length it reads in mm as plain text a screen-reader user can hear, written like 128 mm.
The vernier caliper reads 14.3 mm
